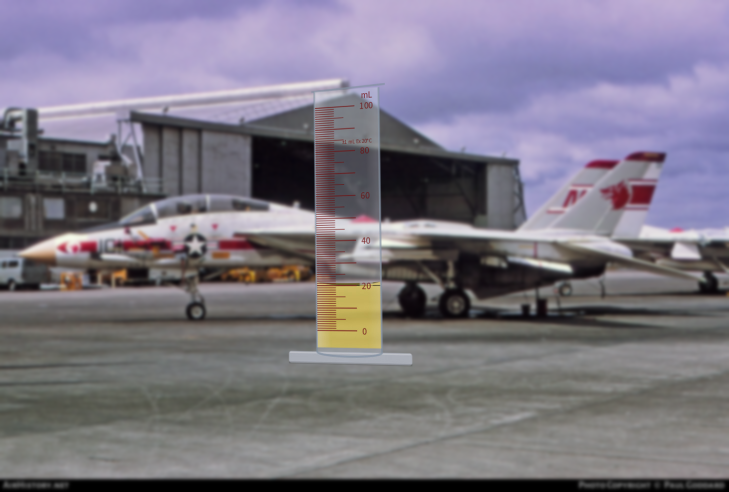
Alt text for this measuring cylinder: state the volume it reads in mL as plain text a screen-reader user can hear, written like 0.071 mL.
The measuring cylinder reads 20 mL
